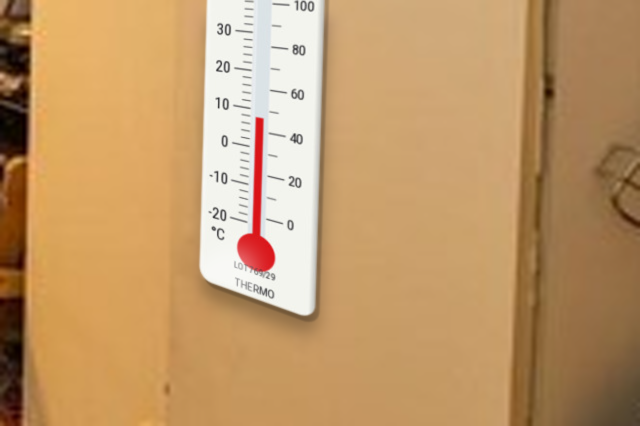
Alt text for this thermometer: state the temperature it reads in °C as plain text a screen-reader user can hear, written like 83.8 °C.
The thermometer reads 8 °C
